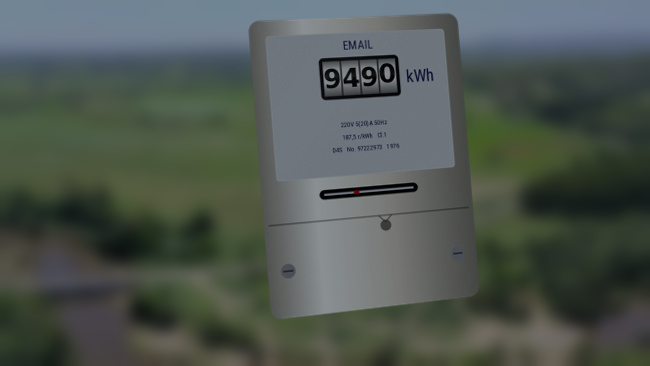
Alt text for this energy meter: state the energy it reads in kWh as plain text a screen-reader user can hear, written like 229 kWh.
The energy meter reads 9490 kWh
